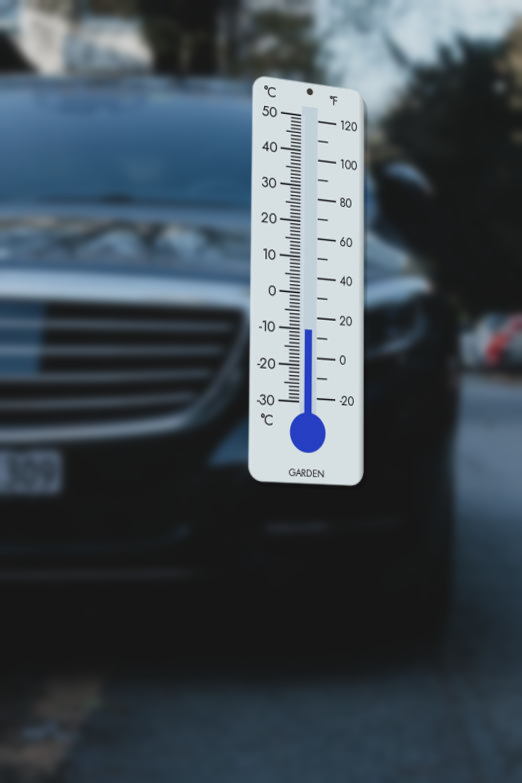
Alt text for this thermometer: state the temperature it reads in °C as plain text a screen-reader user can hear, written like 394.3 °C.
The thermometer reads -10 °C
